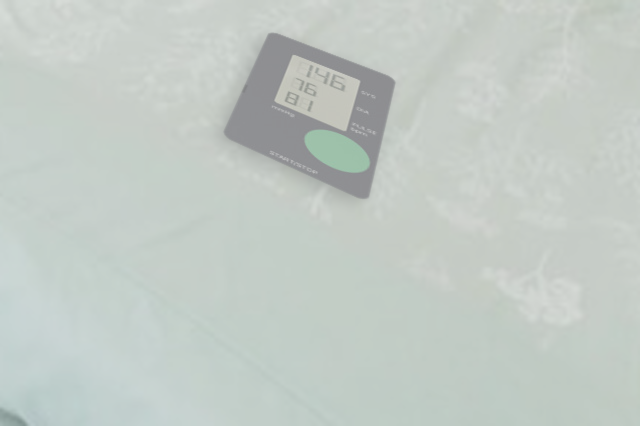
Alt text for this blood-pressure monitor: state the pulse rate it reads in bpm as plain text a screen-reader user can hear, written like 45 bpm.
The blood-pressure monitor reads 81 bpm
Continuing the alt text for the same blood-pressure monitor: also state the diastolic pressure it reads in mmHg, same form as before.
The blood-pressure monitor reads 76 mmHg
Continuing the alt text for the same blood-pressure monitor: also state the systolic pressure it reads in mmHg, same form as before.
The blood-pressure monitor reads 146 mmHg
